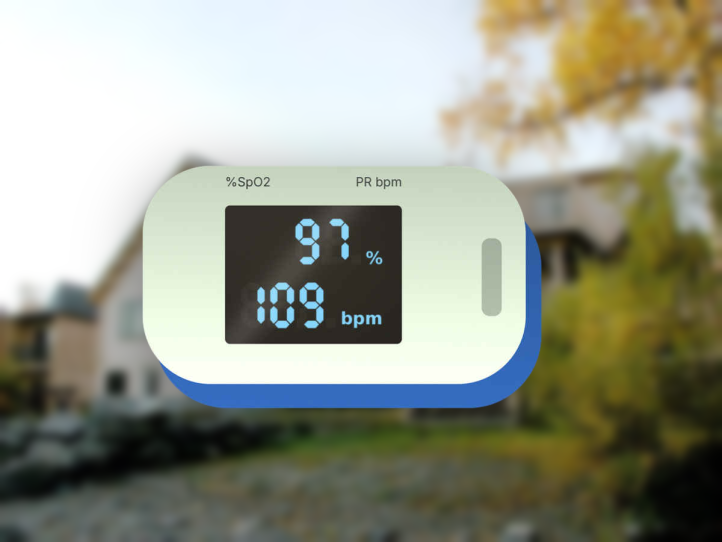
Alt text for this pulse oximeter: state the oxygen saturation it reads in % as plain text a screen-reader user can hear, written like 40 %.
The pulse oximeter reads 97 %
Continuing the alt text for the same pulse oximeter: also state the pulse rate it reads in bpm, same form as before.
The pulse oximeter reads 109 bpm
